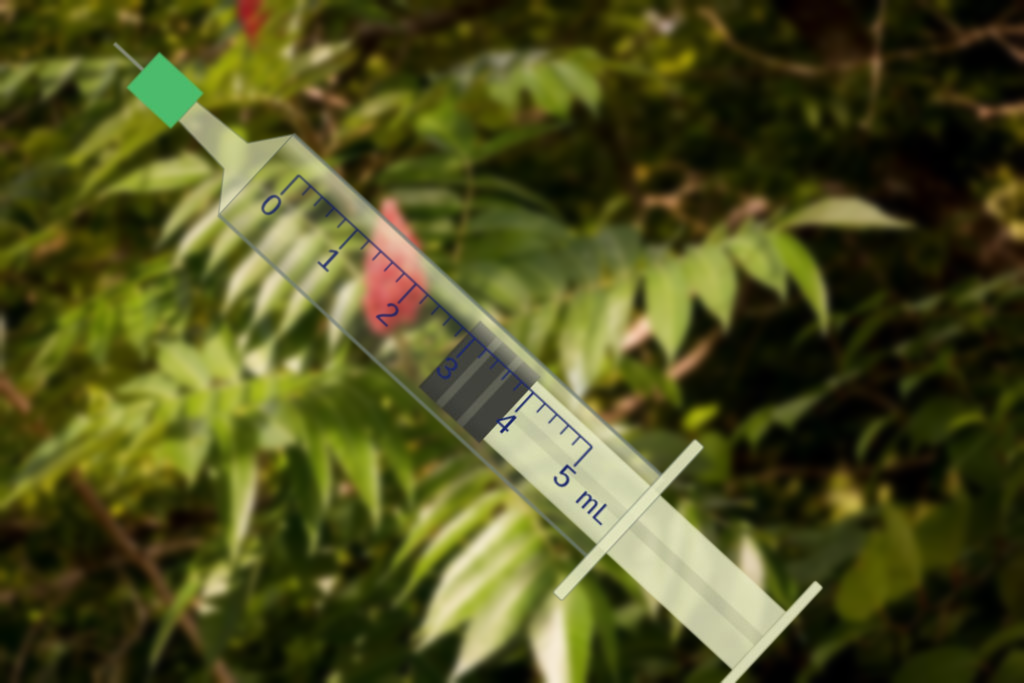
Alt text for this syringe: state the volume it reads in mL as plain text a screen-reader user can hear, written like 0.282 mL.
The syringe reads 2.9 mL
